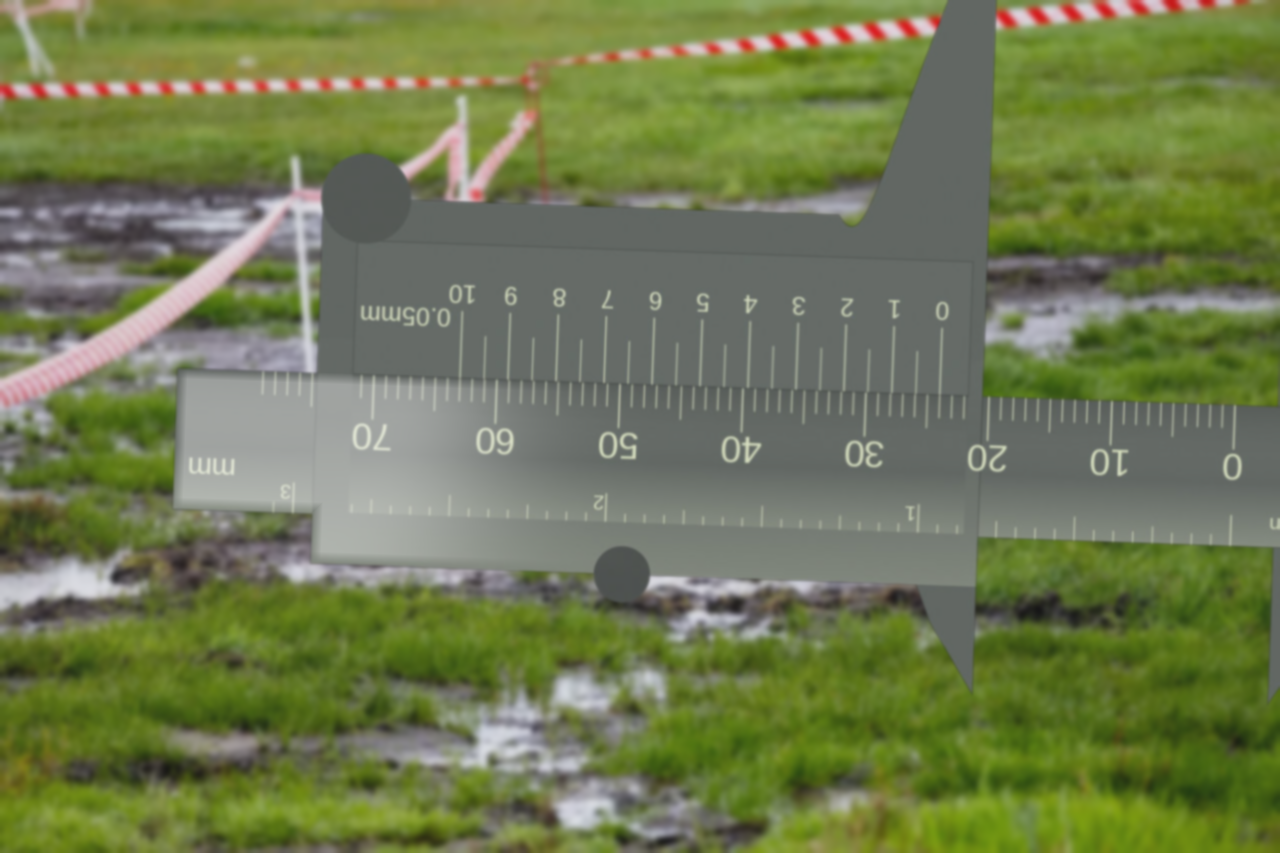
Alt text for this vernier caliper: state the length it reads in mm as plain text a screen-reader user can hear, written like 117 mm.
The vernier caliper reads 24.0 mm
